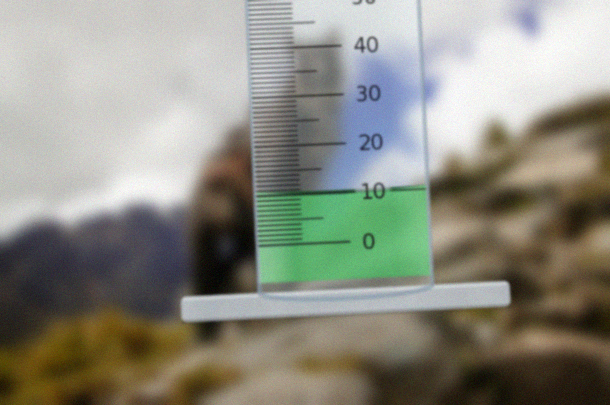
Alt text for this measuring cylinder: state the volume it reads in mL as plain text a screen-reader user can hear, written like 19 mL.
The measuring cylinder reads 10 mL
